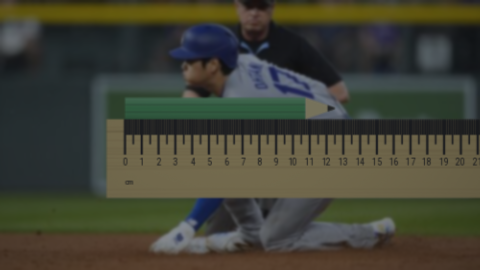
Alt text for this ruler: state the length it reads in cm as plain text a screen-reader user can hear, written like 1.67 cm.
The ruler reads 12.5 cm
